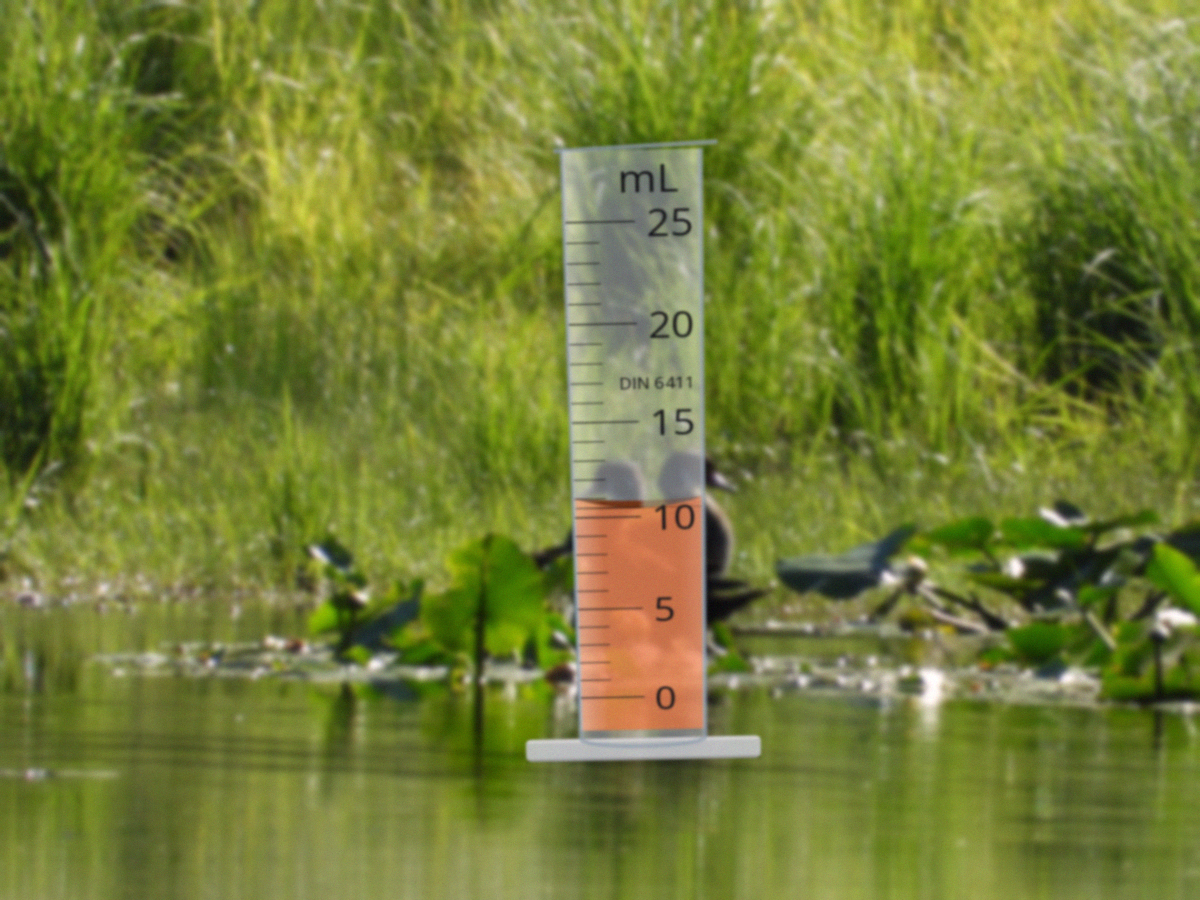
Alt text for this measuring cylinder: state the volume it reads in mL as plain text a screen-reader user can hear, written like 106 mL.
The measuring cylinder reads 10.5 mL
